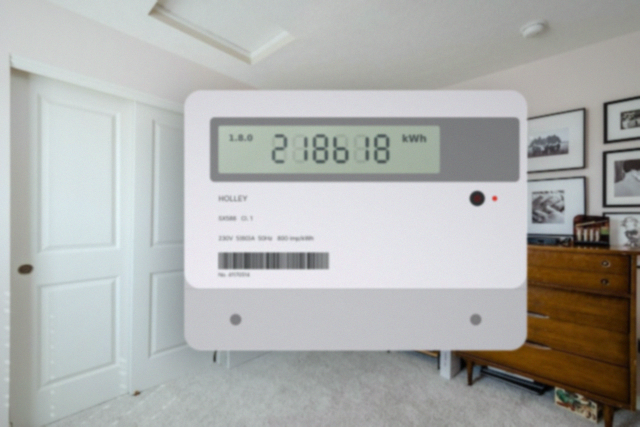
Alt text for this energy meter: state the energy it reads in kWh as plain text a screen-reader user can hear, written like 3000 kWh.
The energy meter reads 218618 kWh
